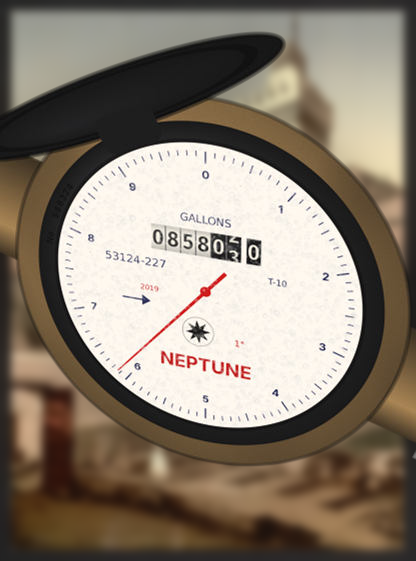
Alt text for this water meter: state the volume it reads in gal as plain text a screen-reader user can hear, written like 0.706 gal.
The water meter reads 858026.1 gal
